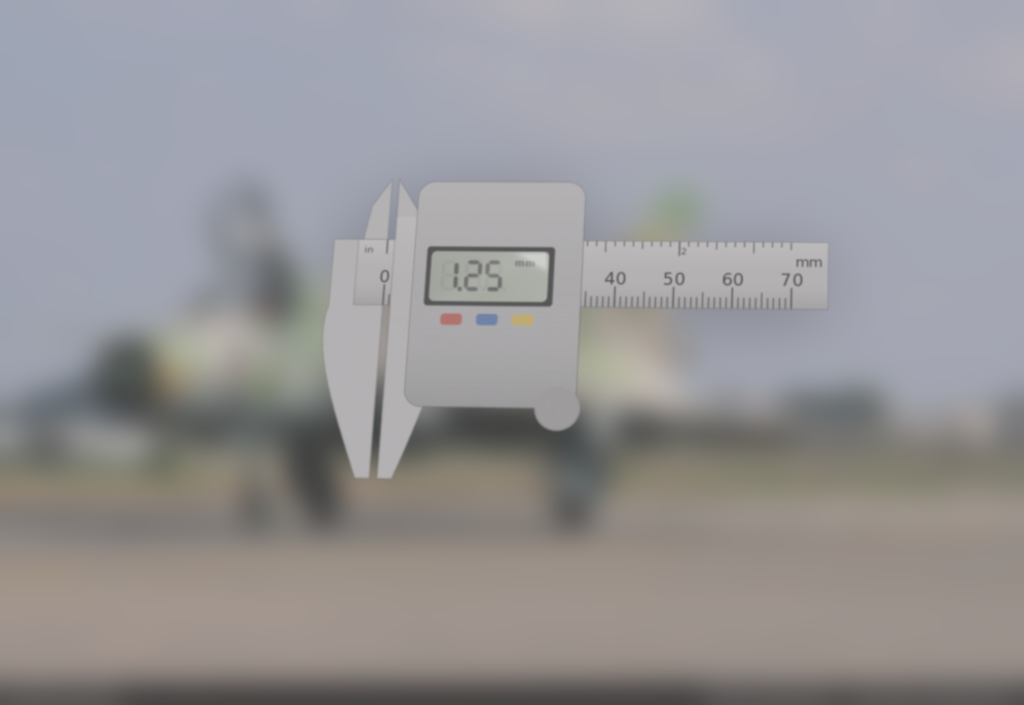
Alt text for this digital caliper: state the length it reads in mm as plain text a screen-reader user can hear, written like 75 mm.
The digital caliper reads 1.25 mm
